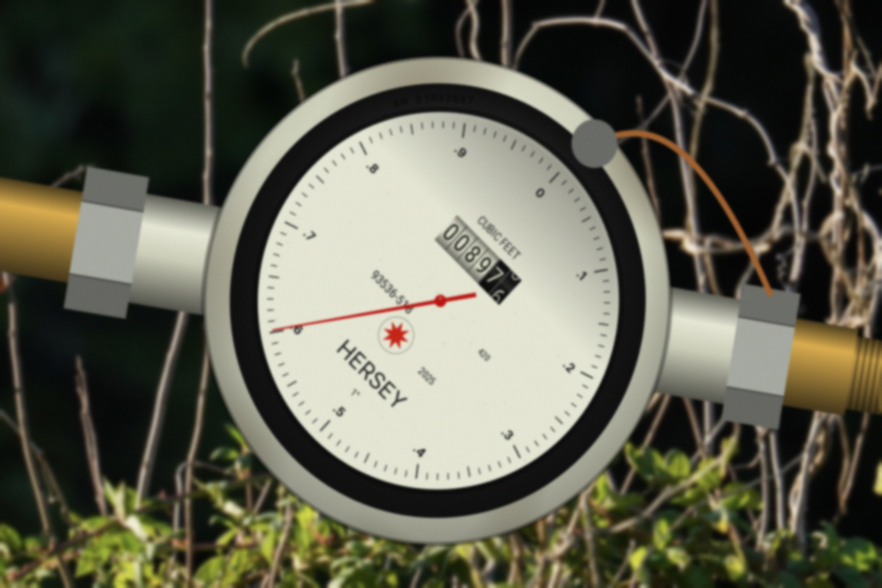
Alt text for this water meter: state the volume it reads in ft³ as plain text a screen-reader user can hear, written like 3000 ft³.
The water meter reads 8975.60 ft³
